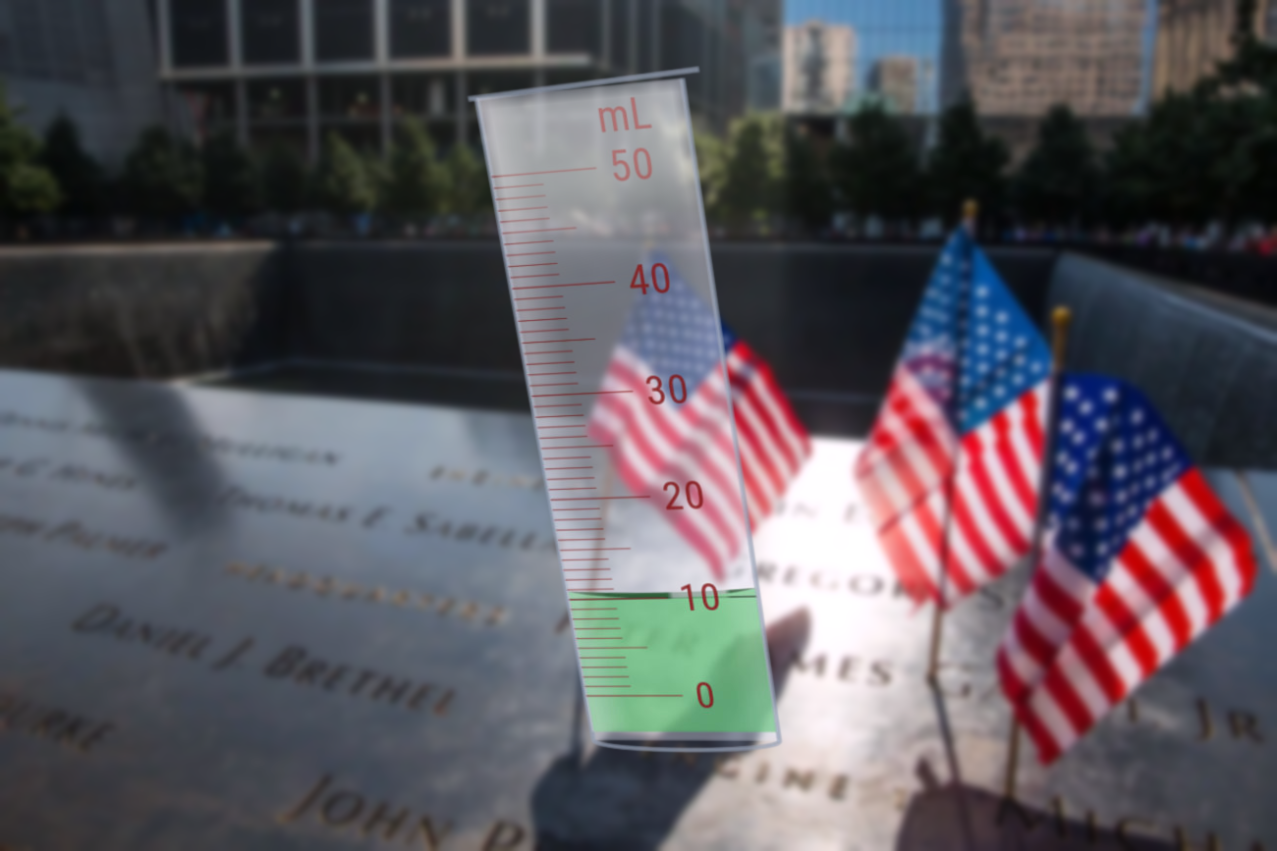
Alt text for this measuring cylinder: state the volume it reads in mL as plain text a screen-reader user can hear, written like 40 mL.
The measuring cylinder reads 10 mL
